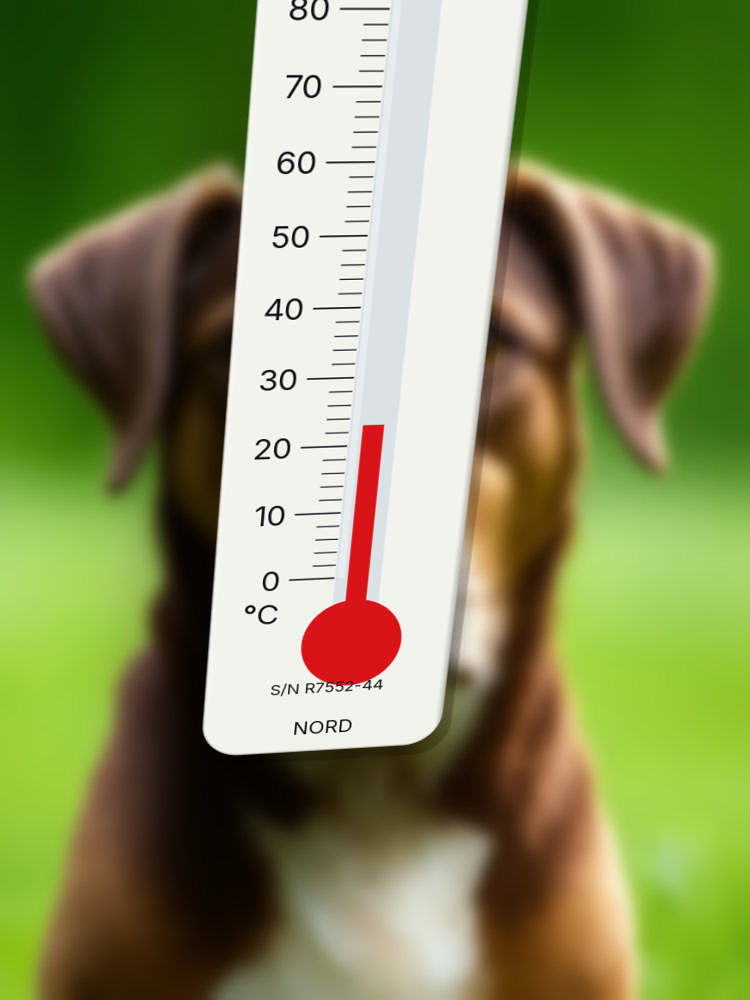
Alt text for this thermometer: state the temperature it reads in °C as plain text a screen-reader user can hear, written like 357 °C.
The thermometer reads 23 °C
